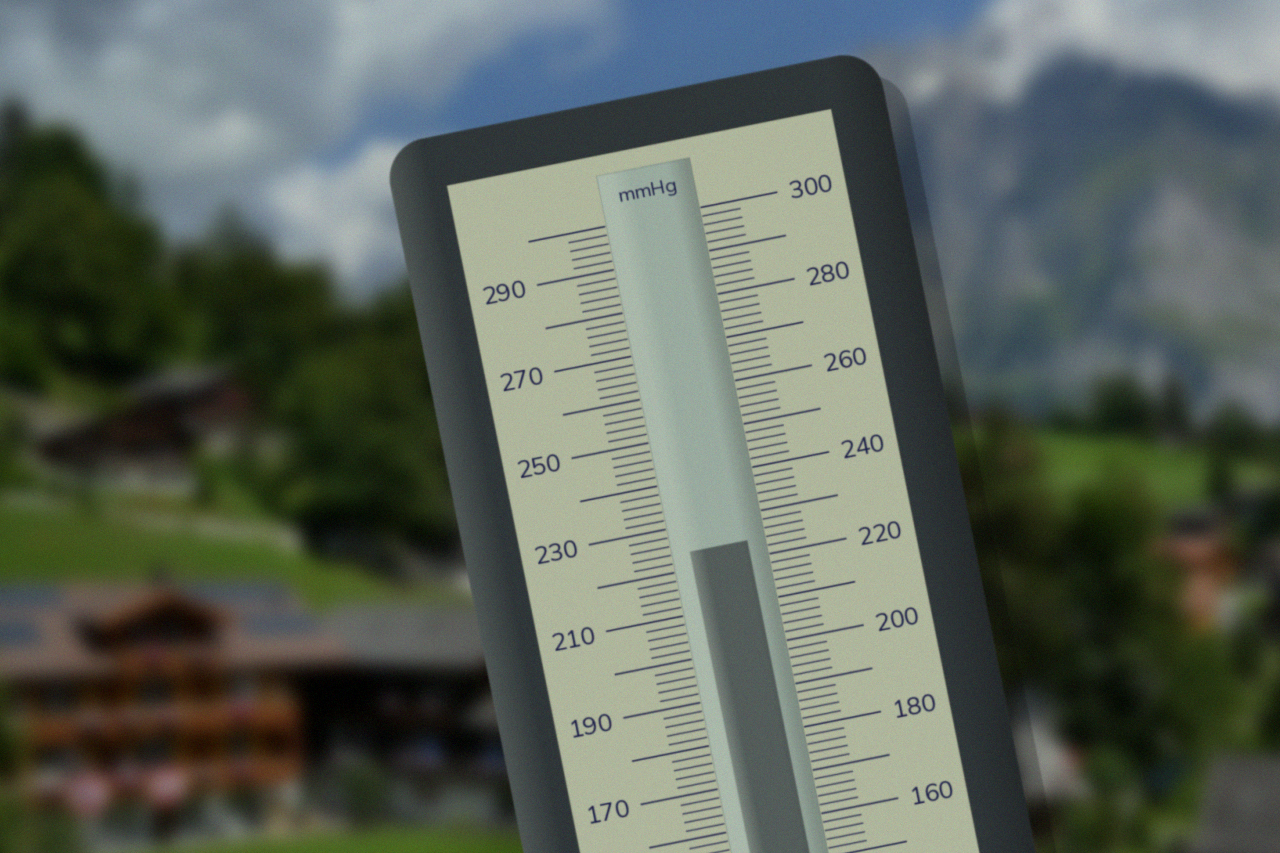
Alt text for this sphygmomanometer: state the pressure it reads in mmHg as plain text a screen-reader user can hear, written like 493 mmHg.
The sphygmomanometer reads 224 mmHg
